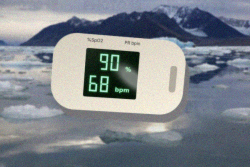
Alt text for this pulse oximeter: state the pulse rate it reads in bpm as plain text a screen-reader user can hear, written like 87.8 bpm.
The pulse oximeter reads 68 bpm
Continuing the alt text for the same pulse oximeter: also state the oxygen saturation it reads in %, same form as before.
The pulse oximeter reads 90 %
